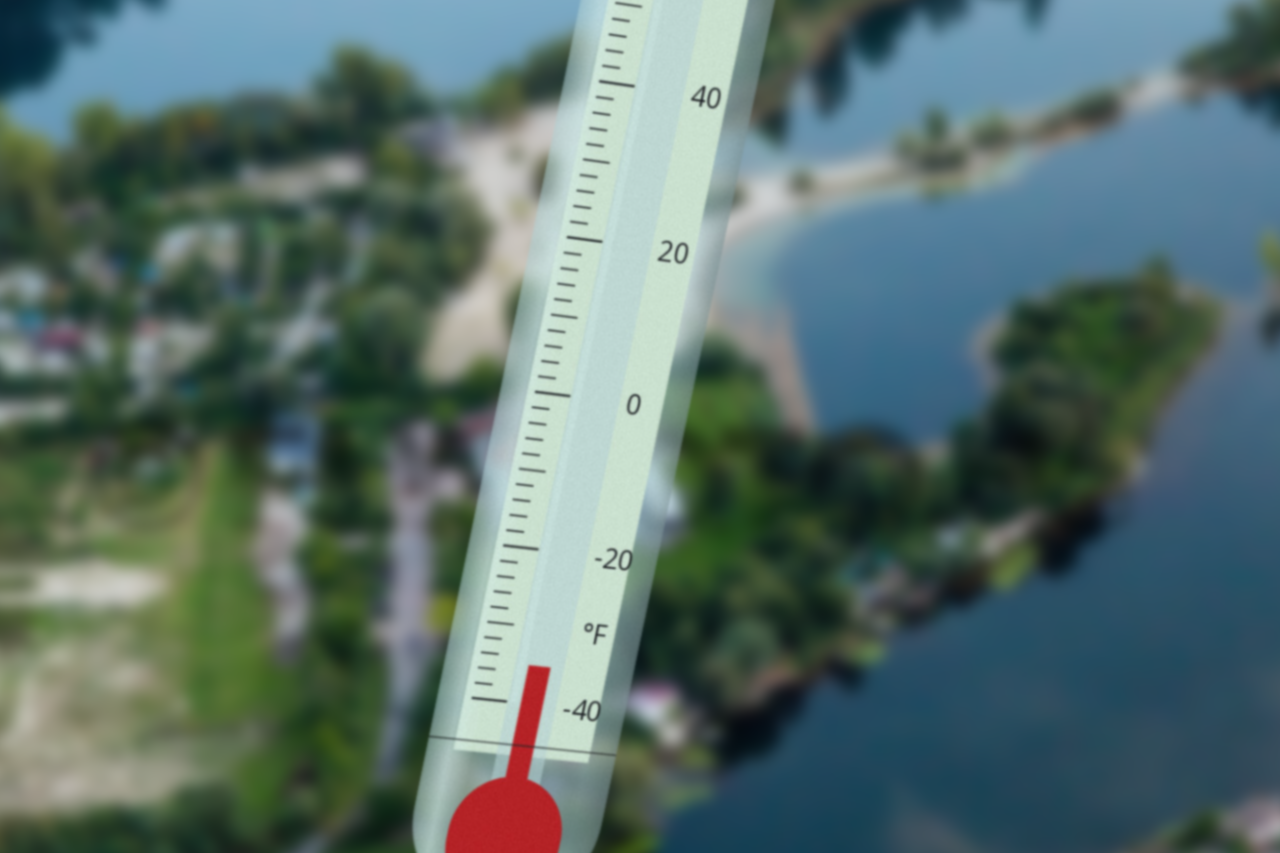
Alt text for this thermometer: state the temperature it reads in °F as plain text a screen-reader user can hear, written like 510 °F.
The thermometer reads -35 °F
